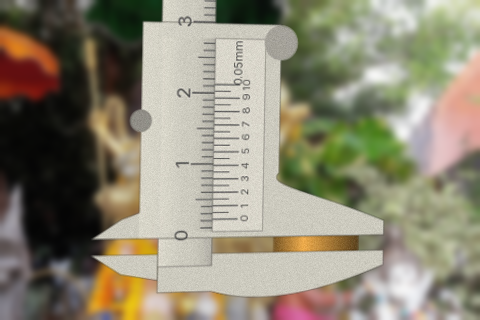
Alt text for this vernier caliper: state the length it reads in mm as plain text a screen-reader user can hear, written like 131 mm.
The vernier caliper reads 2.2 mm
